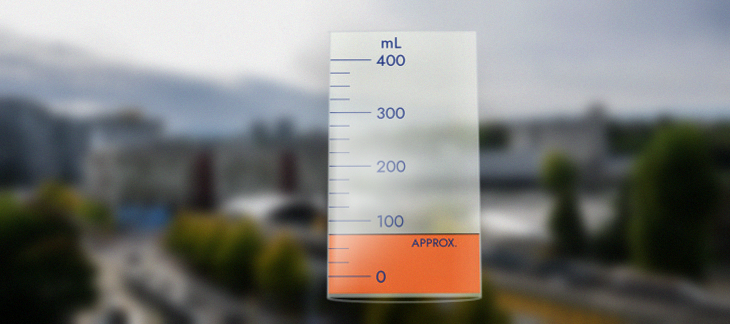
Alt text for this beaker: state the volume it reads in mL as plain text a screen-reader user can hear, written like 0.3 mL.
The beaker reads 75 mL
